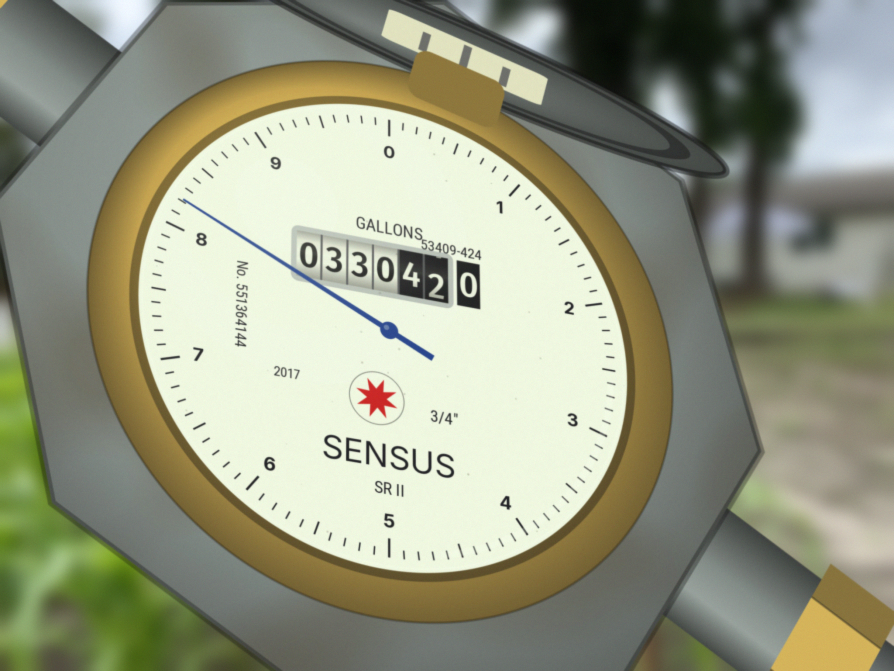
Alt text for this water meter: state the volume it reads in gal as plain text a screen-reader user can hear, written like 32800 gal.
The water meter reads 330418.2 gal
